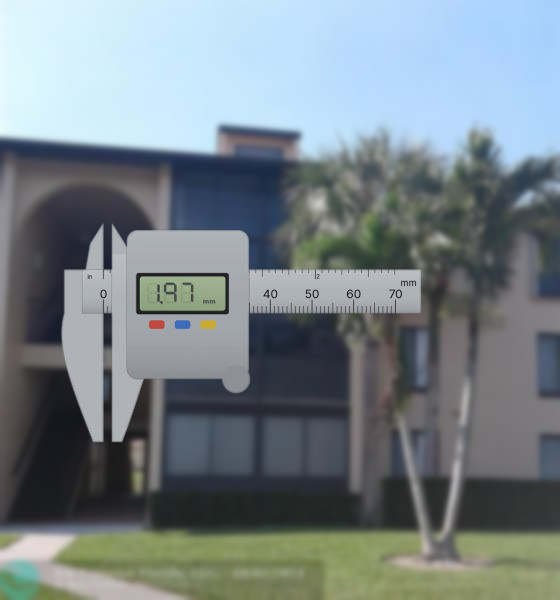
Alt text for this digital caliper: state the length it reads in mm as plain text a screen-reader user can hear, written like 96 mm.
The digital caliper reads 1.97 mm
